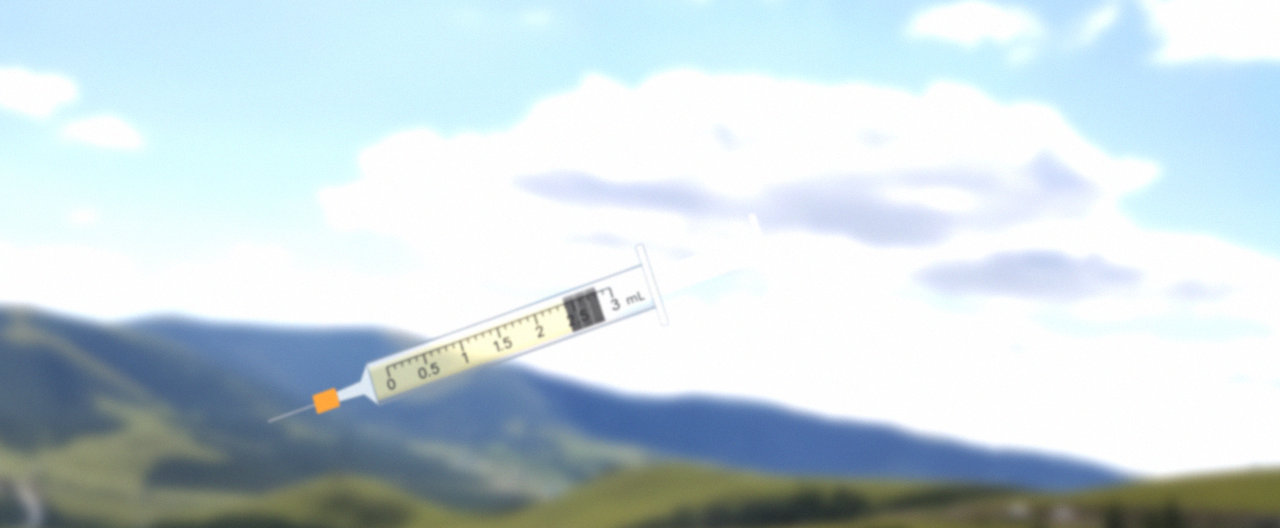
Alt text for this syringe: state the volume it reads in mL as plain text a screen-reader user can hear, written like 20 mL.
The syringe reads 2.4 mL
